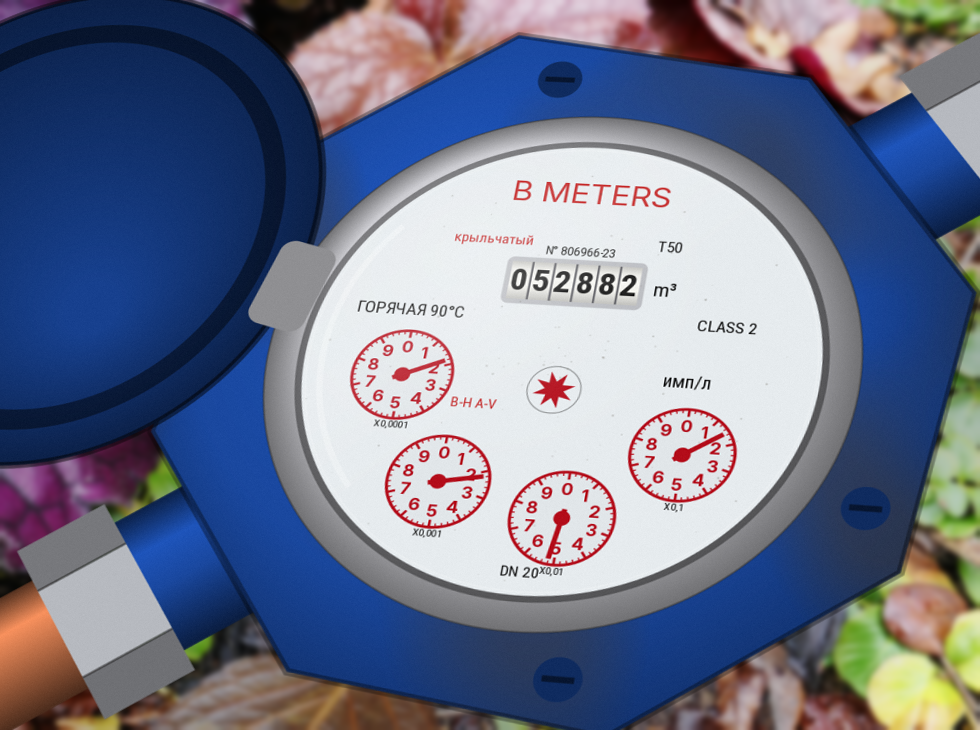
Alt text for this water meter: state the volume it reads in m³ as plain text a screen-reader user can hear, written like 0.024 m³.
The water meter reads 52882.1521 m³
